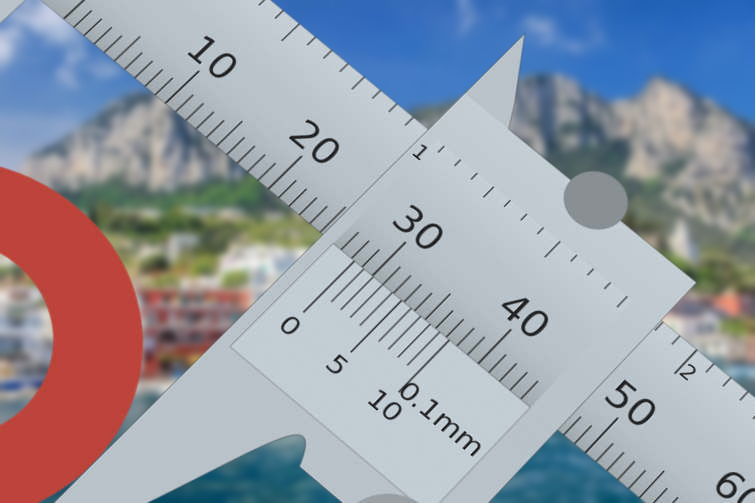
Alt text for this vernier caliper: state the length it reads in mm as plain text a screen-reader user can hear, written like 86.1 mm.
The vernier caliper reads 28.3 mm
